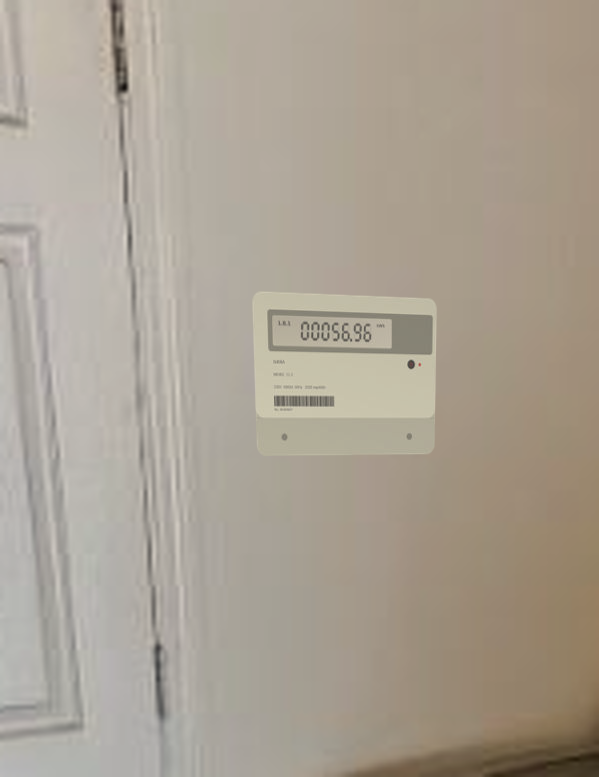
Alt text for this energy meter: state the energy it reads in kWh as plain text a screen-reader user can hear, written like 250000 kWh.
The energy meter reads 56.96 kWh
